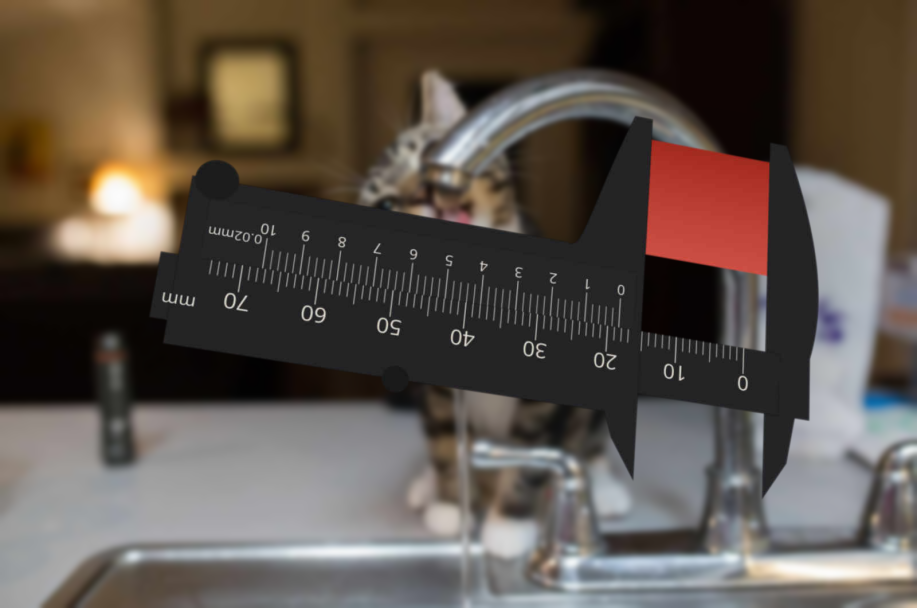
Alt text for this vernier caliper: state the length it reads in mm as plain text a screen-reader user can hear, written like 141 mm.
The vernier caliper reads 18.4 mm
